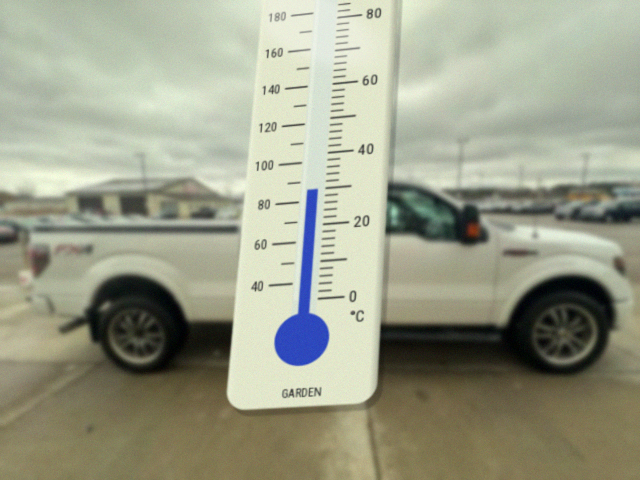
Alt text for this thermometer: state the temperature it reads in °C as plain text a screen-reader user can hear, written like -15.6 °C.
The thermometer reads 30 °C
